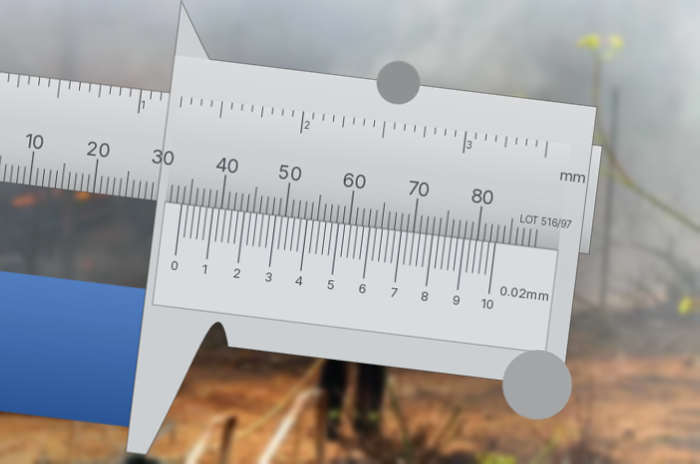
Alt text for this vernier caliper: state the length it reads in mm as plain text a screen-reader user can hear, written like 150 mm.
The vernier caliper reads 33.8 mm
